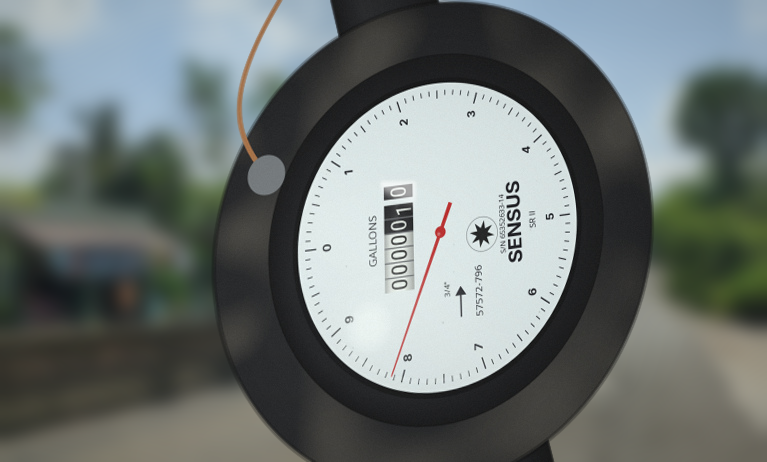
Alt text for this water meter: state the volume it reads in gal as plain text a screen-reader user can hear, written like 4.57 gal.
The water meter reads 8.1 gal
